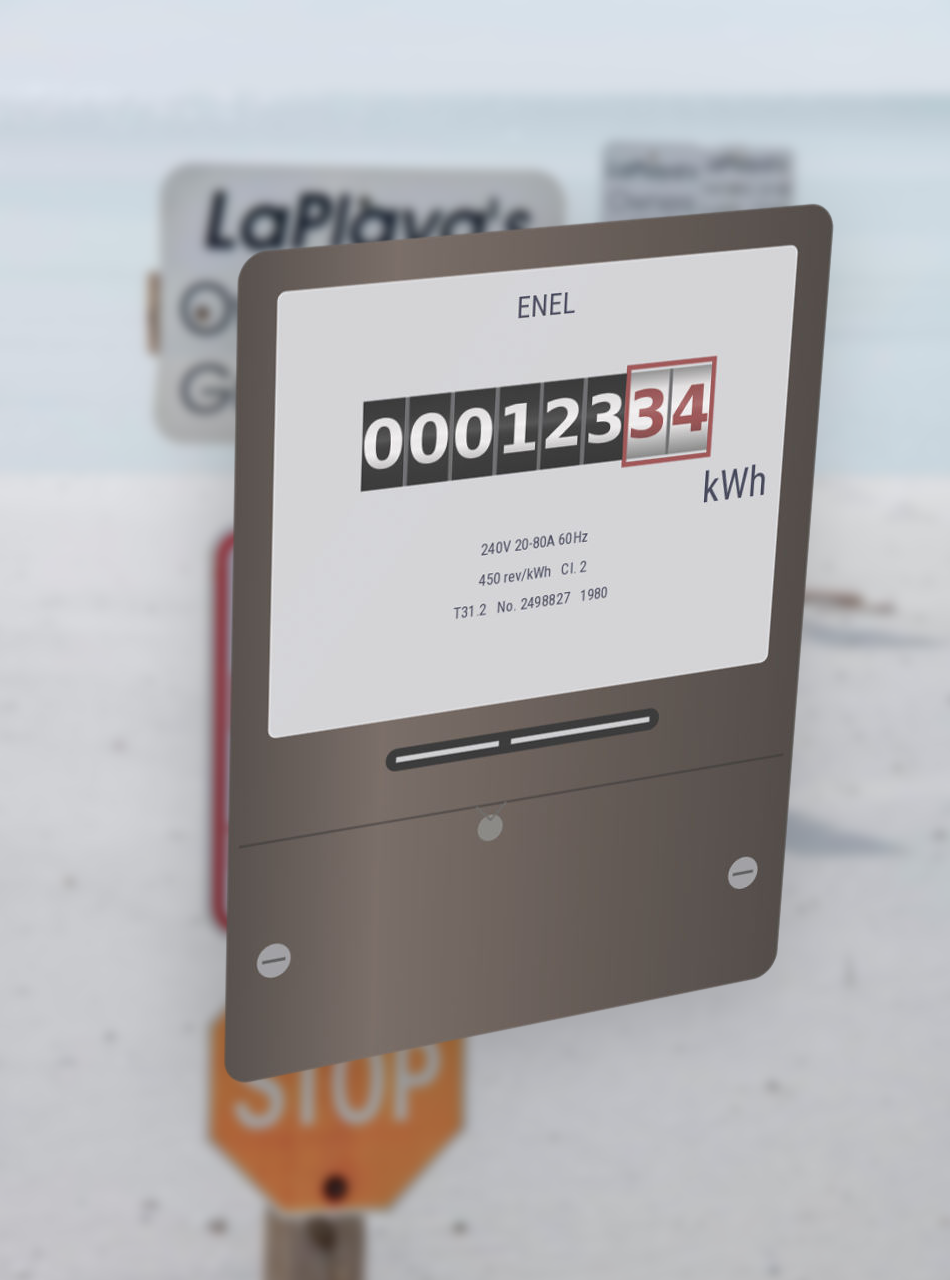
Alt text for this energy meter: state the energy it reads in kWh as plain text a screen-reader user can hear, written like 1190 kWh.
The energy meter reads 123.34 kWh
